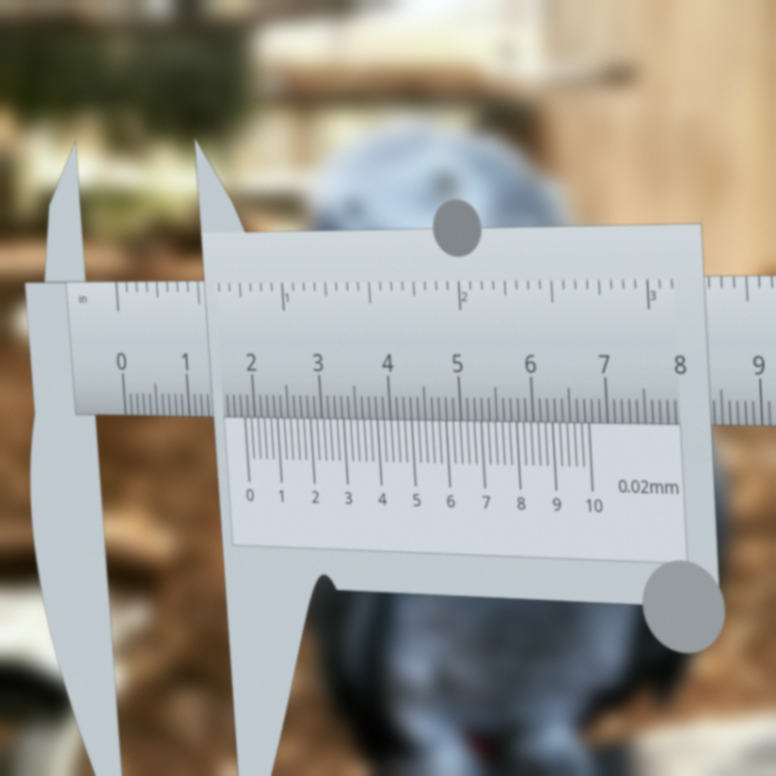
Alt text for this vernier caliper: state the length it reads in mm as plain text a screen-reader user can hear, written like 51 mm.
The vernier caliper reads 18.5 mm
